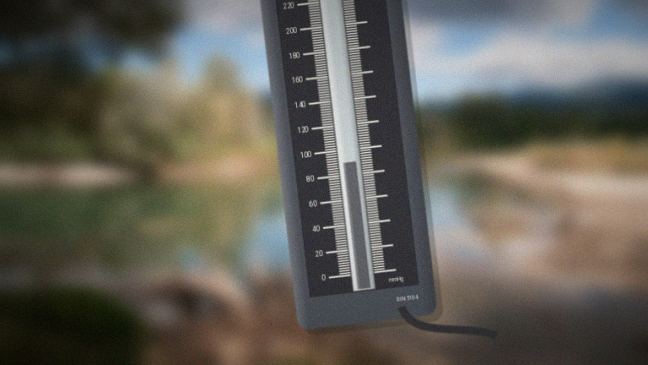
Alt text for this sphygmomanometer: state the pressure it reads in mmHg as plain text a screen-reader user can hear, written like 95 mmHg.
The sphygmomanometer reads 90 mmHg
